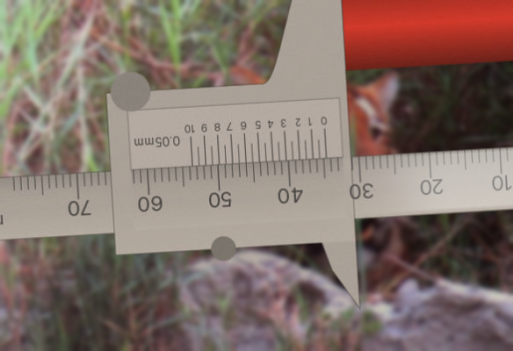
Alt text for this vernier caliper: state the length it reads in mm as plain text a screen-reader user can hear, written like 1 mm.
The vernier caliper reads 34.6 mm
